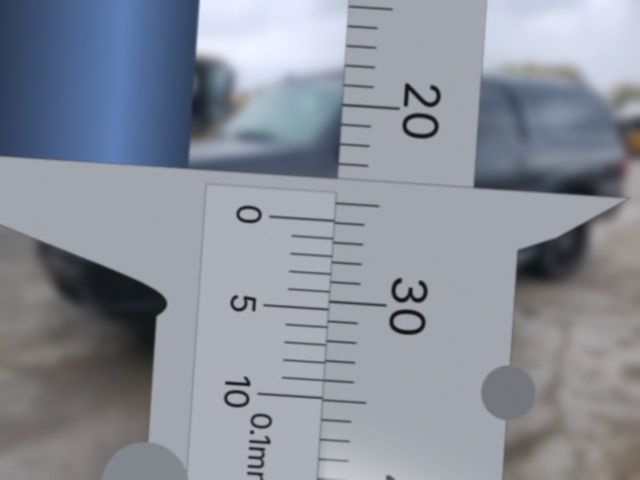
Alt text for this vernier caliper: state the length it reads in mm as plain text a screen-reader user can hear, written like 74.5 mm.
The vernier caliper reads 25.9 mm
